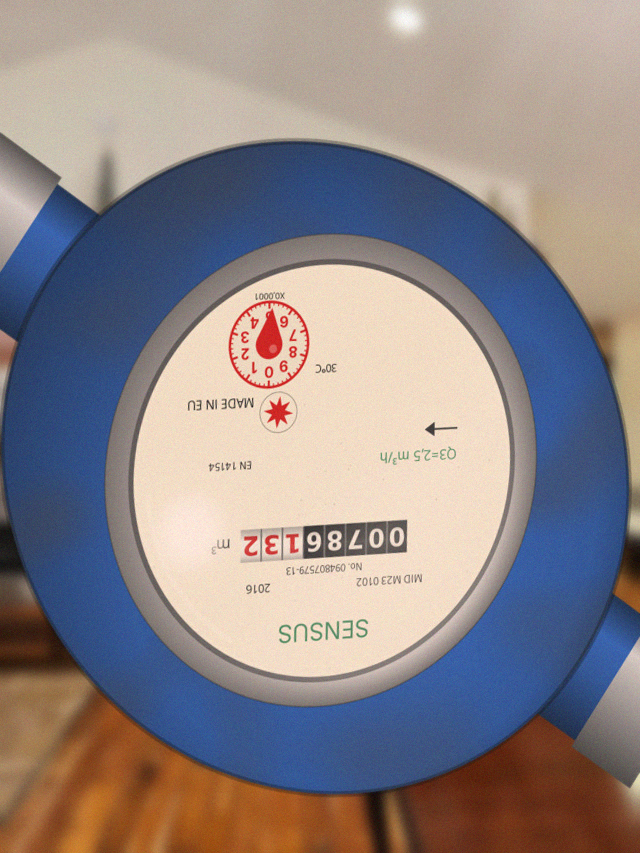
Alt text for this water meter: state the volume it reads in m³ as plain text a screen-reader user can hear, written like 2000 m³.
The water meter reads 786.1325 m³
